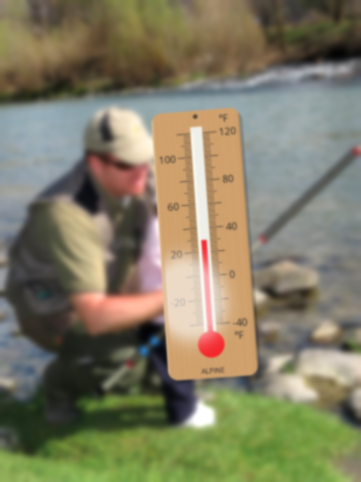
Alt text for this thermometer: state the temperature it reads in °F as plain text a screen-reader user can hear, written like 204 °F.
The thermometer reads 30 °F
